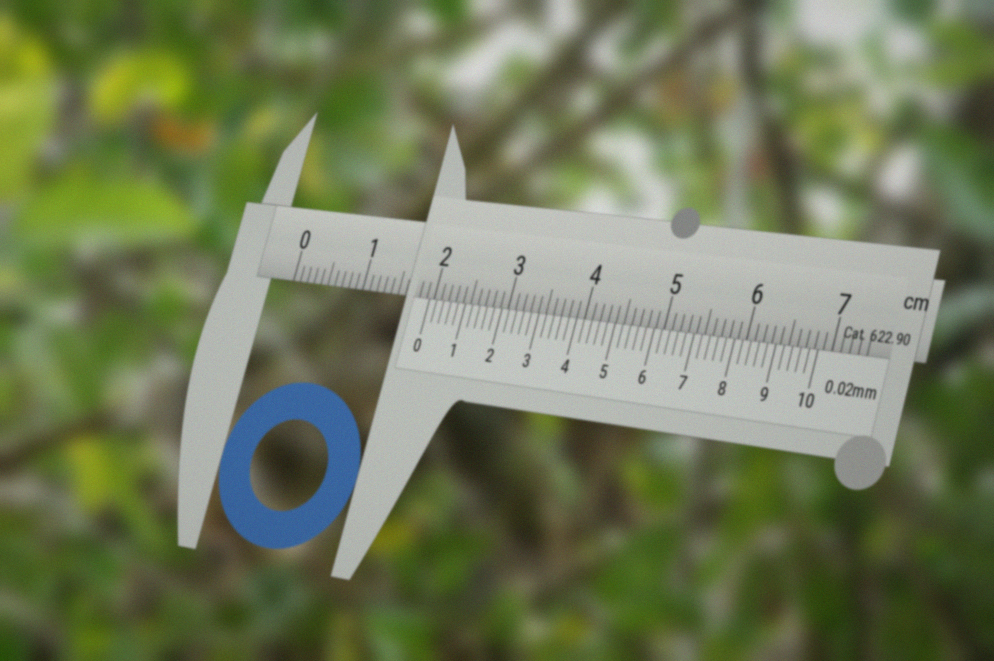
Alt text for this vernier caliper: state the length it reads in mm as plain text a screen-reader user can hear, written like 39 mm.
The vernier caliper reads 19.4 mm
